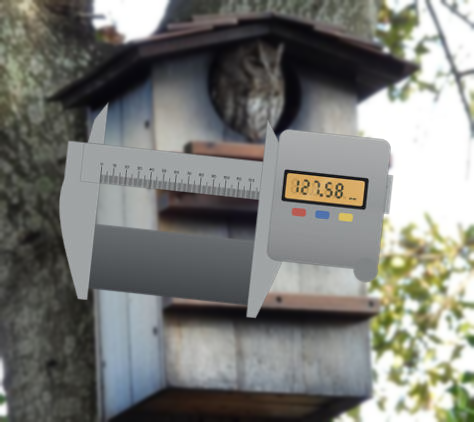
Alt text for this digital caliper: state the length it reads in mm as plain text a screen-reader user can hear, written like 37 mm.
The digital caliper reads 127.58 mm
